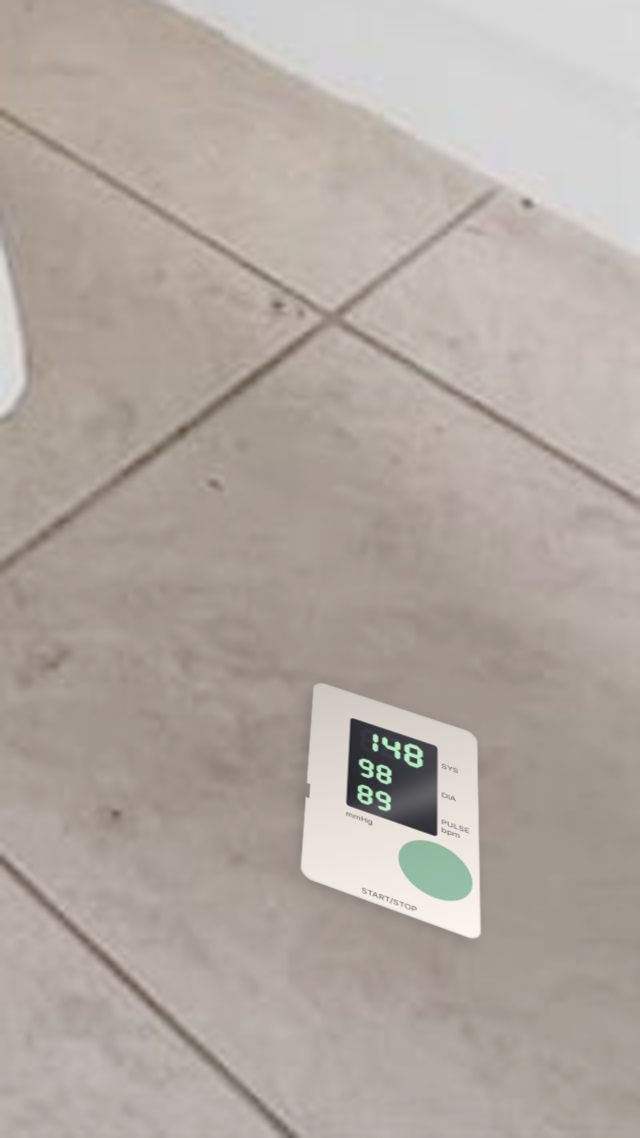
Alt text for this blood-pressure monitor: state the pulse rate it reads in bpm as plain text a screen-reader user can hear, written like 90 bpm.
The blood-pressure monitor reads 89 bpm
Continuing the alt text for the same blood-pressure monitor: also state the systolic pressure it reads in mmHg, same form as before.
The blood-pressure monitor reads 148 mmHg
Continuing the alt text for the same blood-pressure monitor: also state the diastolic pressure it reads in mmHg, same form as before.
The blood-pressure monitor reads 98 mmHg
